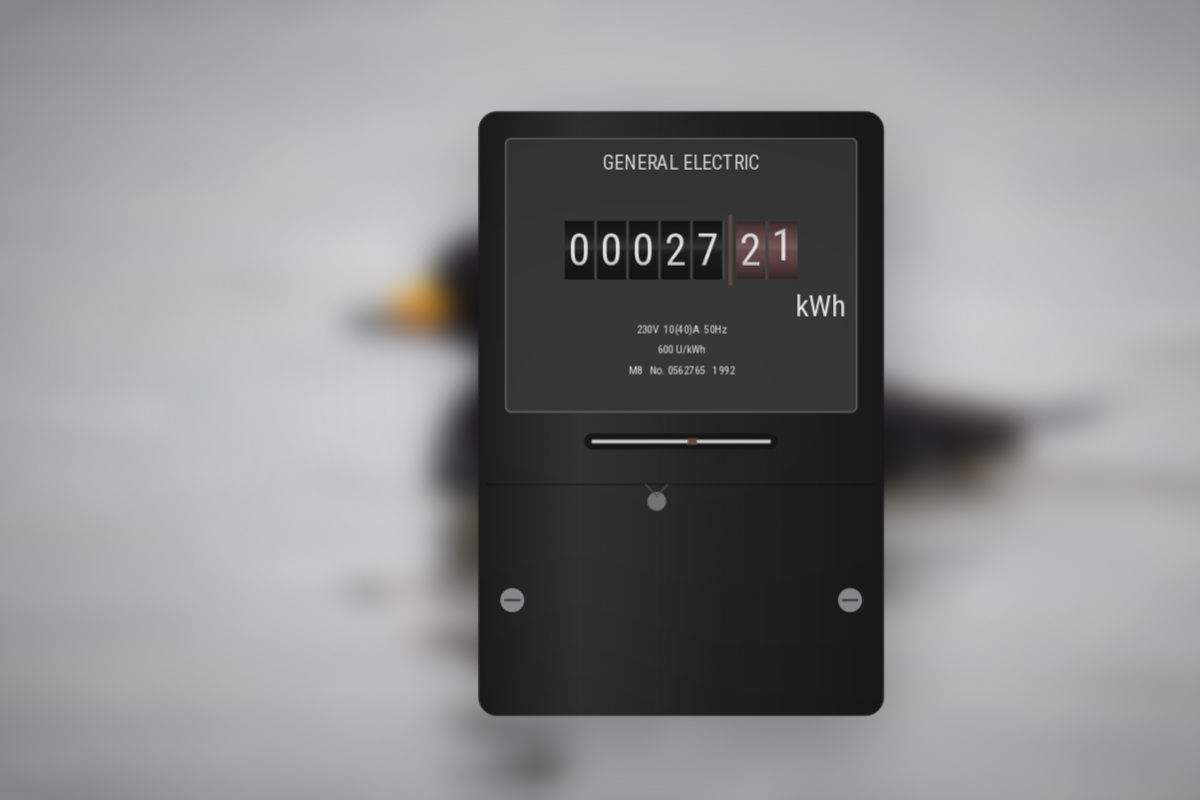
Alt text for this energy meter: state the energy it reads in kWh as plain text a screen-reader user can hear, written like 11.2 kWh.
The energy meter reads 27.21 kWh
